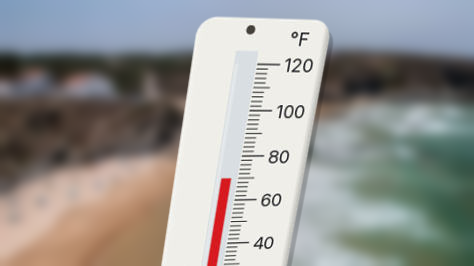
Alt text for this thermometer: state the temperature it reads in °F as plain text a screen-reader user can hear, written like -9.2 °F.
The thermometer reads 70 °F
